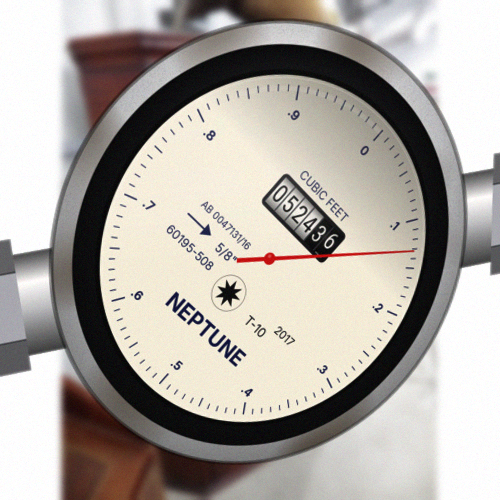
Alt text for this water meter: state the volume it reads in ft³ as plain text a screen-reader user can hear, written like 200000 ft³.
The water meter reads 52436.13 ft³
